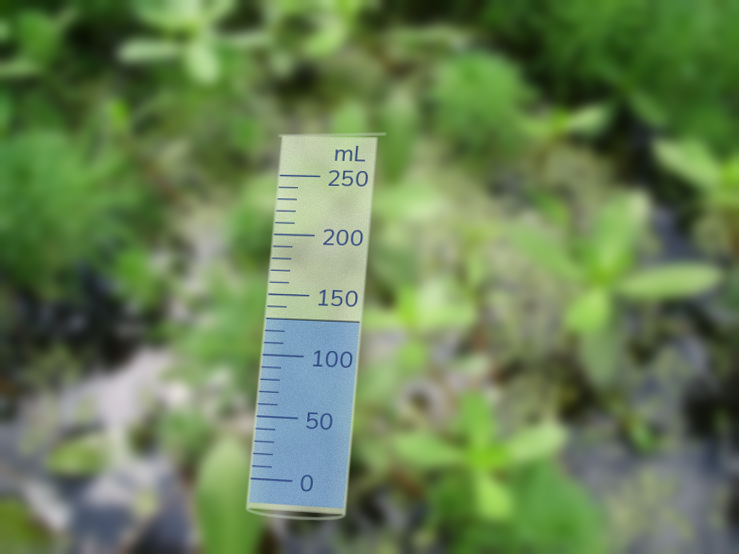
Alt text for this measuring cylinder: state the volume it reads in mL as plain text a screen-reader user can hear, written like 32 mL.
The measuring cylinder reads 130 mL
